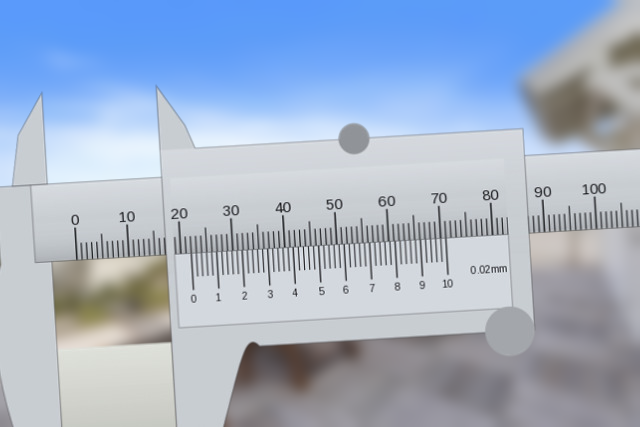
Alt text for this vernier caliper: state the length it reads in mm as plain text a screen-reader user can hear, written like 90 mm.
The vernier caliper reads 22.0 mm
